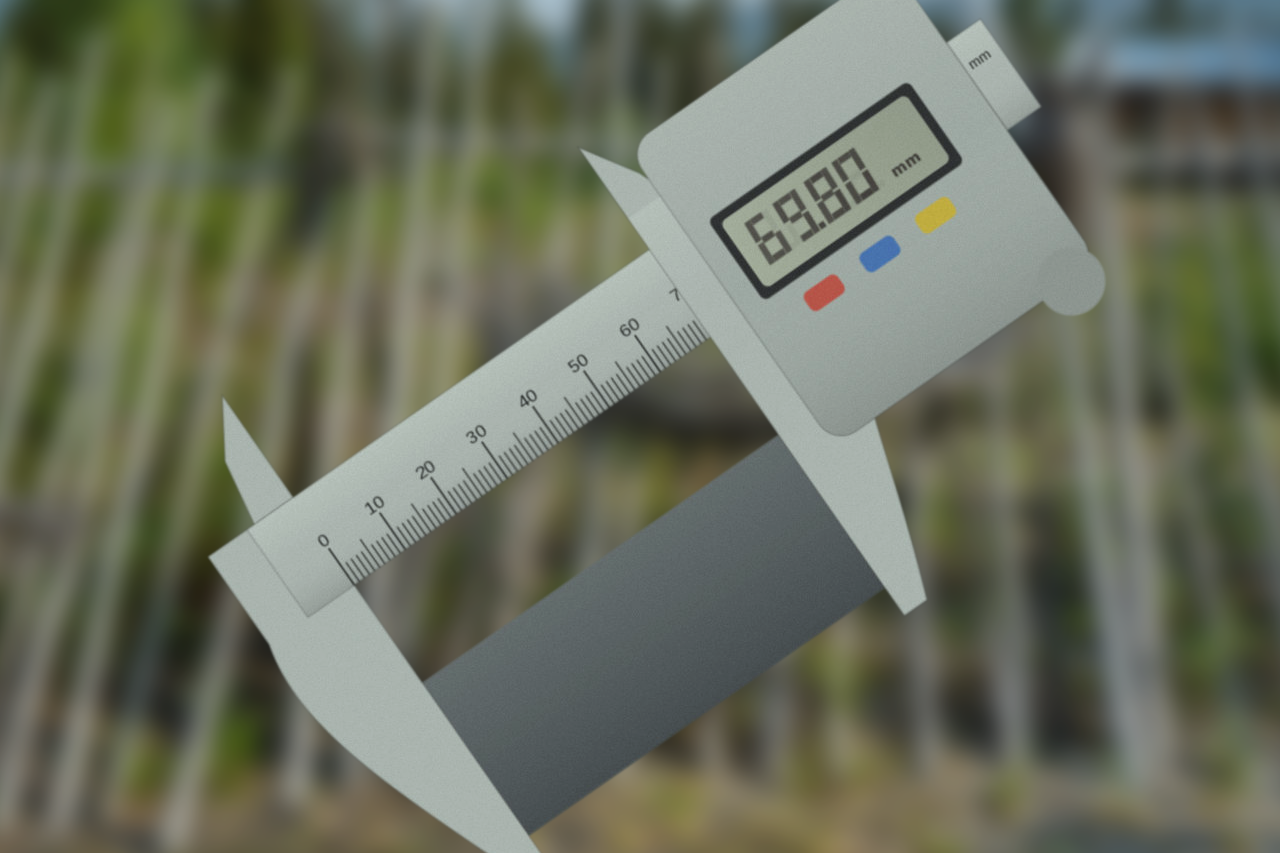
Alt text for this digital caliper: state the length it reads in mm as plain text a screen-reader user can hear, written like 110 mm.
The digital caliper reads 69.80 mm
